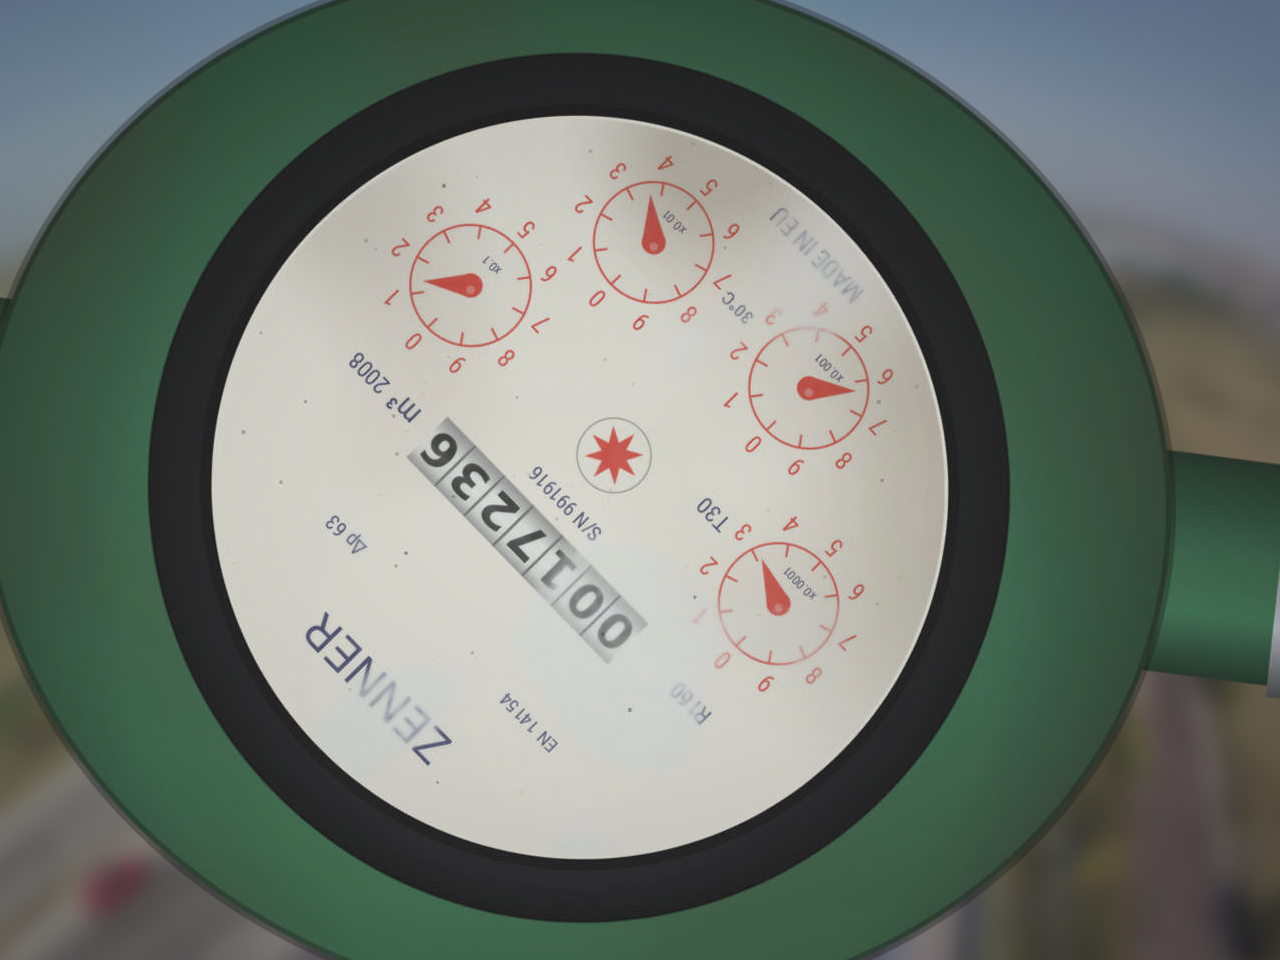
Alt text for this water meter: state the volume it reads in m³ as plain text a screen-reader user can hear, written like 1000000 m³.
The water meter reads 17236.1363 m³
